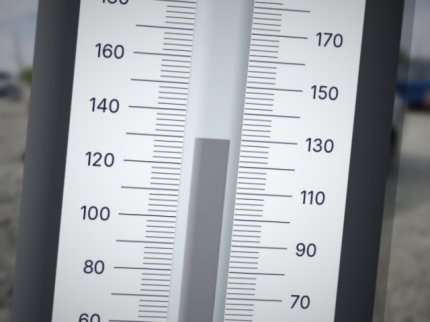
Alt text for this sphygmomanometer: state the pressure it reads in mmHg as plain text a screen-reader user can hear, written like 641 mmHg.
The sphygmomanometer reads 130 mmHg
